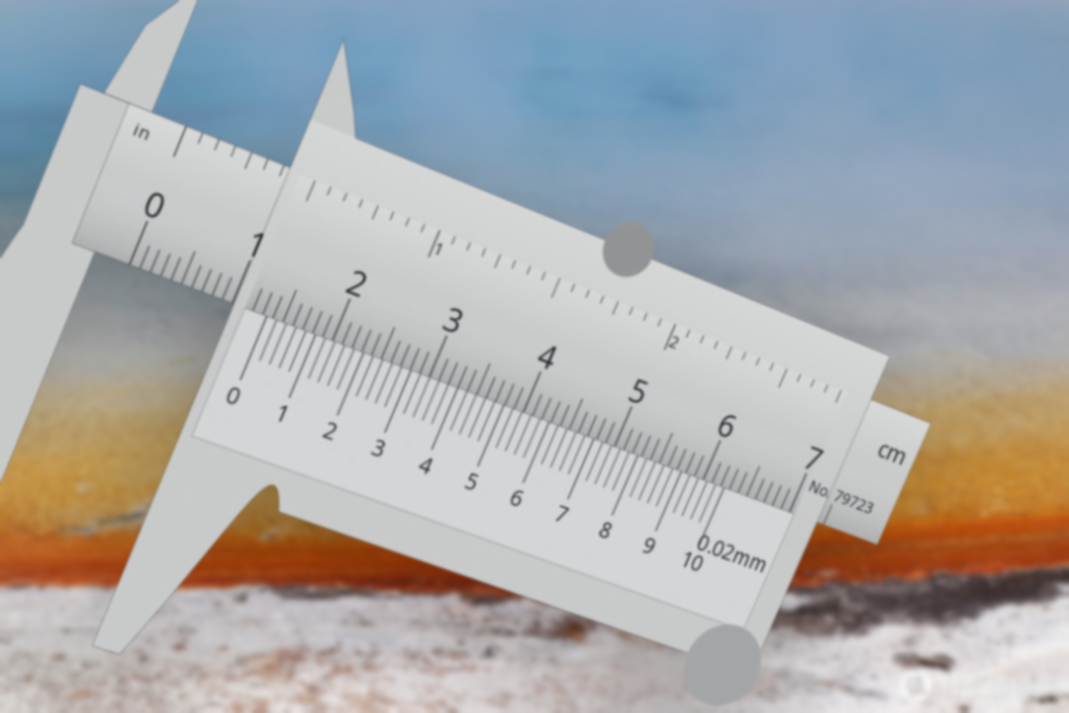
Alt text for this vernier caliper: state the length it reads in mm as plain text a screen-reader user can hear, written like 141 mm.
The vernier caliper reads 13.4 mm
